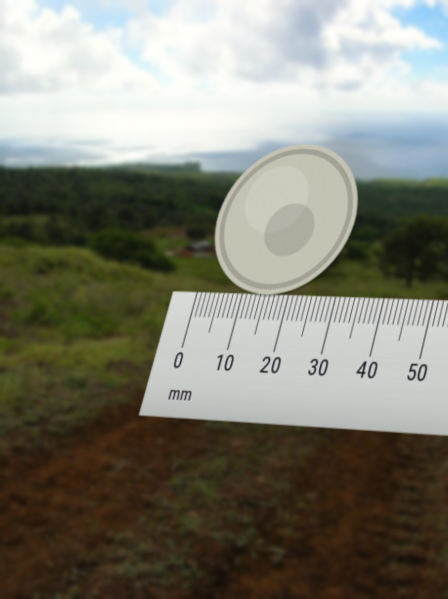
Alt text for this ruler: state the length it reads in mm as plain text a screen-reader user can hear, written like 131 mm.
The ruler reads 30 mm
